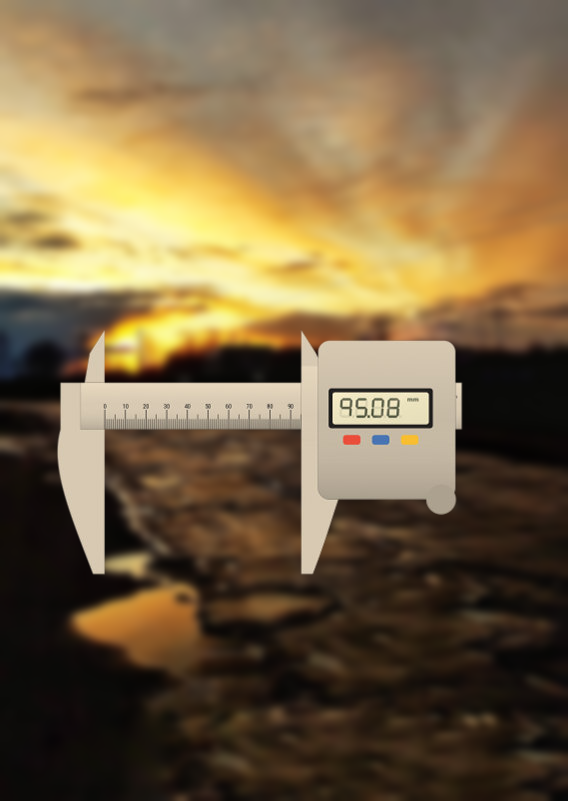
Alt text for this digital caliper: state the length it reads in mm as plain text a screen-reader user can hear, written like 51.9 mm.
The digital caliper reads 95.08 mm
